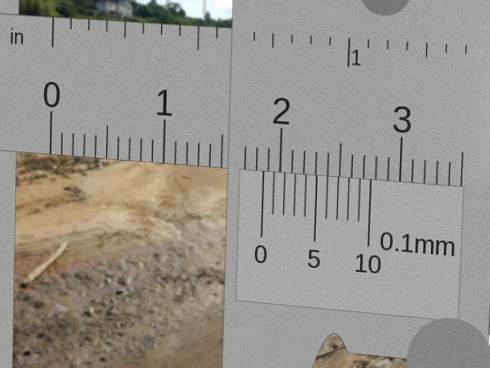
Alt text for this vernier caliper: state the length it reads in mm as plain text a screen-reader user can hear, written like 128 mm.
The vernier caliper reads 18.6 mm
